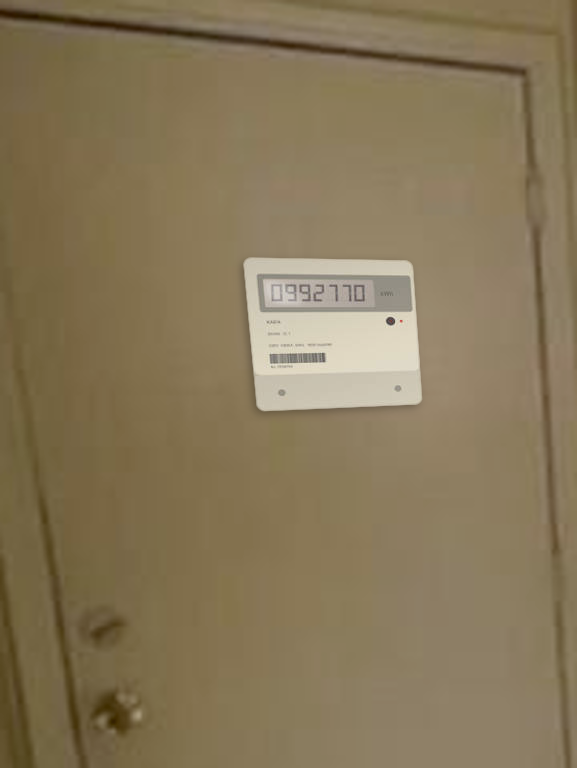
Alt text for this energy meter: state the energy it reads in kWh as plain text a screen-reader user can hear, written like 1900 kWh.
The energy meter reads 992770 kWh
